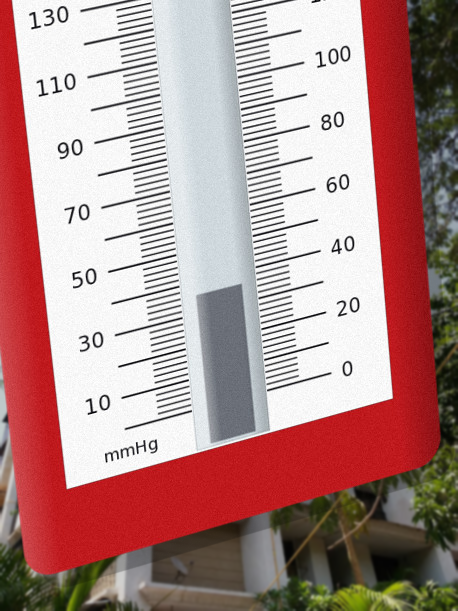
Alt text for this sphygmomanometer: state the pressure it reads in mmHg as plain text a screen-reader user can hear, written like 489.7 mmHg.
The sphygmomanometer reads 36 mmHg
